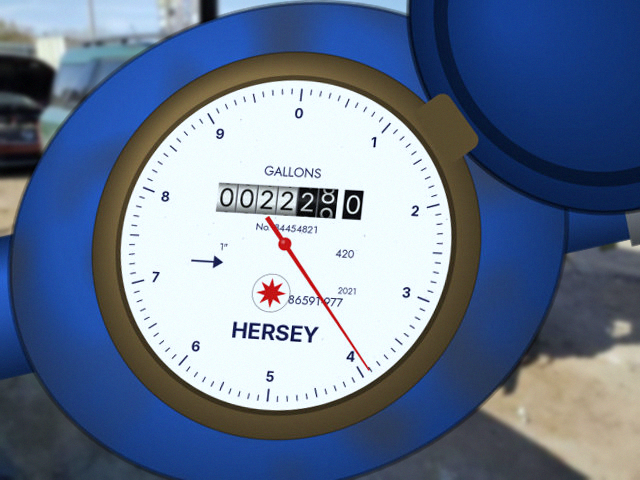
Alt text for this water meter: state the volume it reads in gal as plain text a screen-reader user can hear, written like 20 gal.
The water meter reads 22283.9 gal
